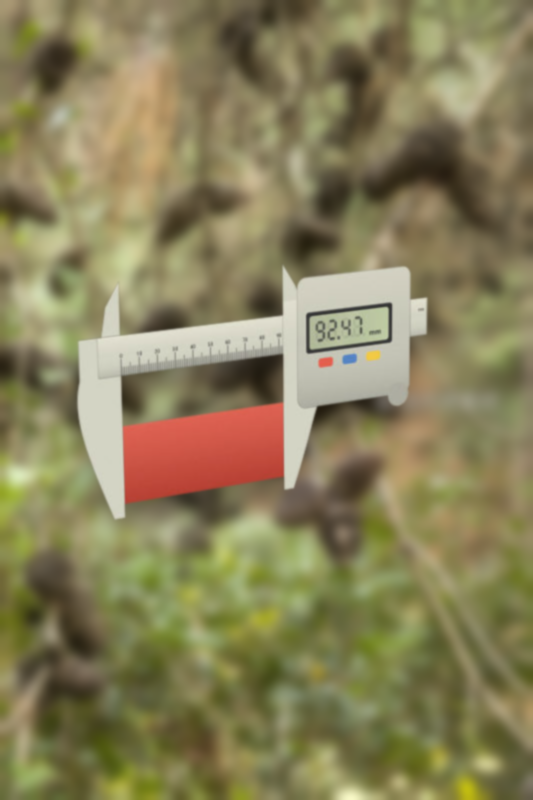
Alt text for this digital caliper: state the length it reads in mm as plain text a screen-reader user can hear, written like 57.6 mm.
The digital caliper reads 92.47 mm
